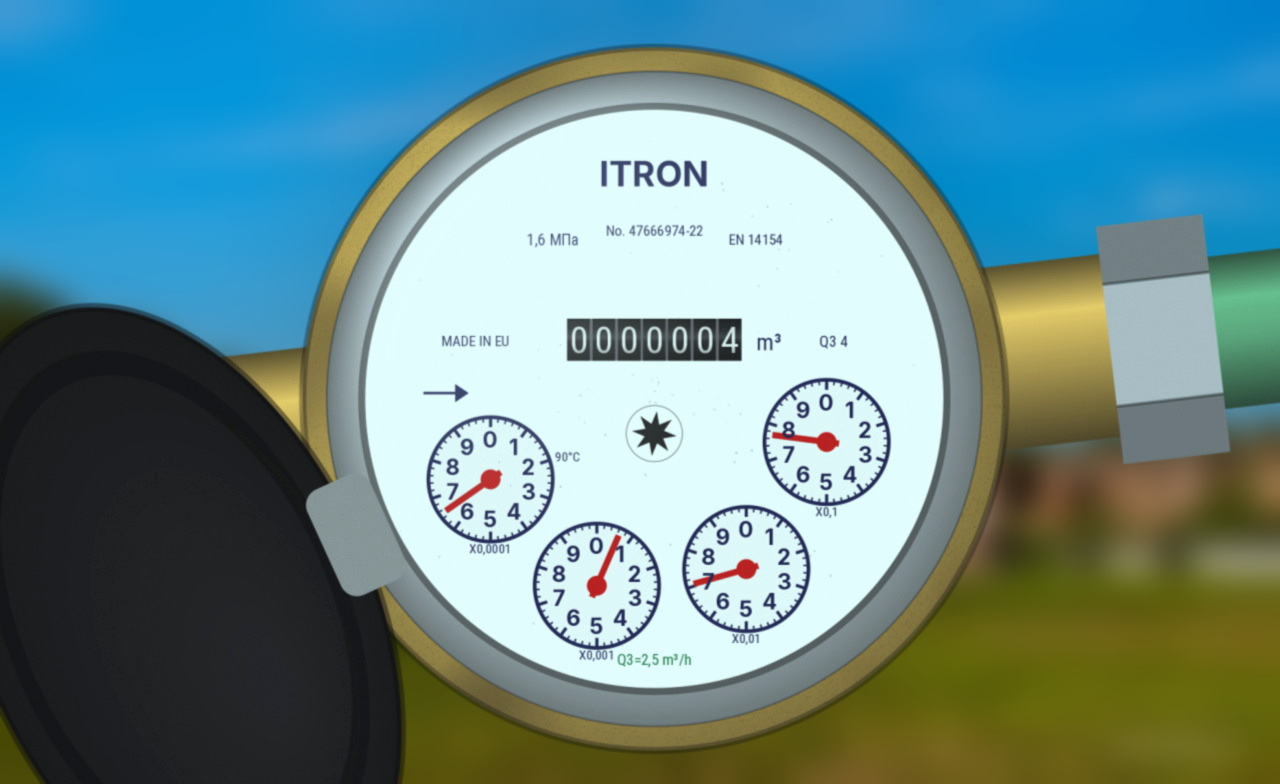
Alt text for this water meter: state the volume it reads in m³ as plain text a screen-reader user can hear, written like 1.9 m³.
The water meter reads 4.7706 m³
